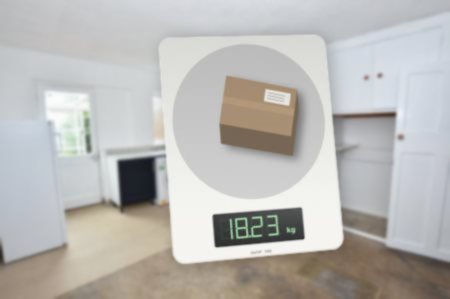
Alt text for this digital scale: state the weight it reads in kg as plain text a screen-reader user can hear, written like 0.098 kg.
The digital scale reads 18.23 kg
